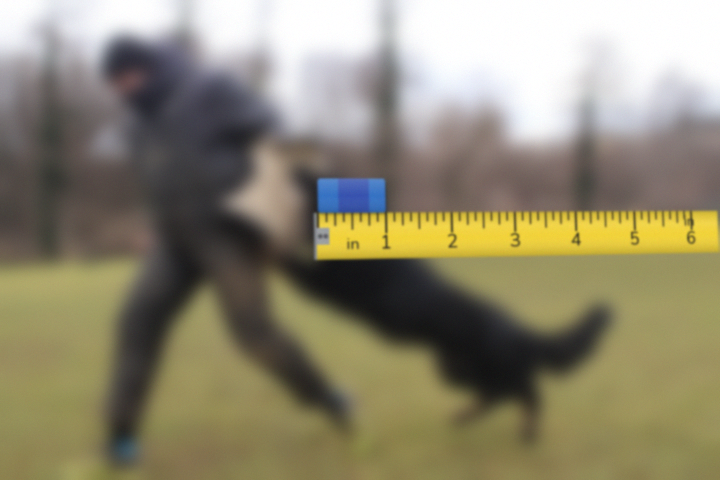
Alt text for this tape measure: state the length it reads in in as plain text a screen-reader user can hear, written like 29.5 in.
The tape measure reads 1 in
